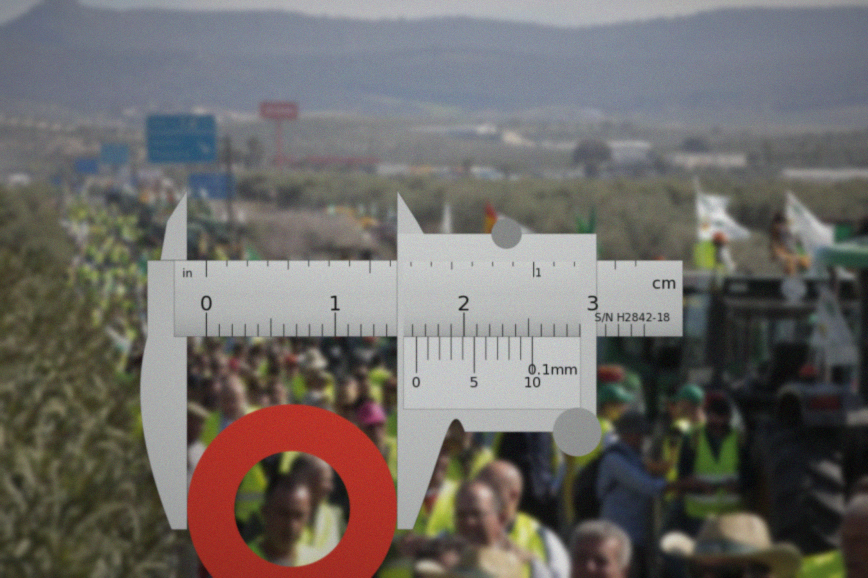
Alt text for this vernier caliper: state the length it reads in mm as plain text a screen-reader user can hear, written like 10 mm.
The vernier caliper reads 16.3 mm
